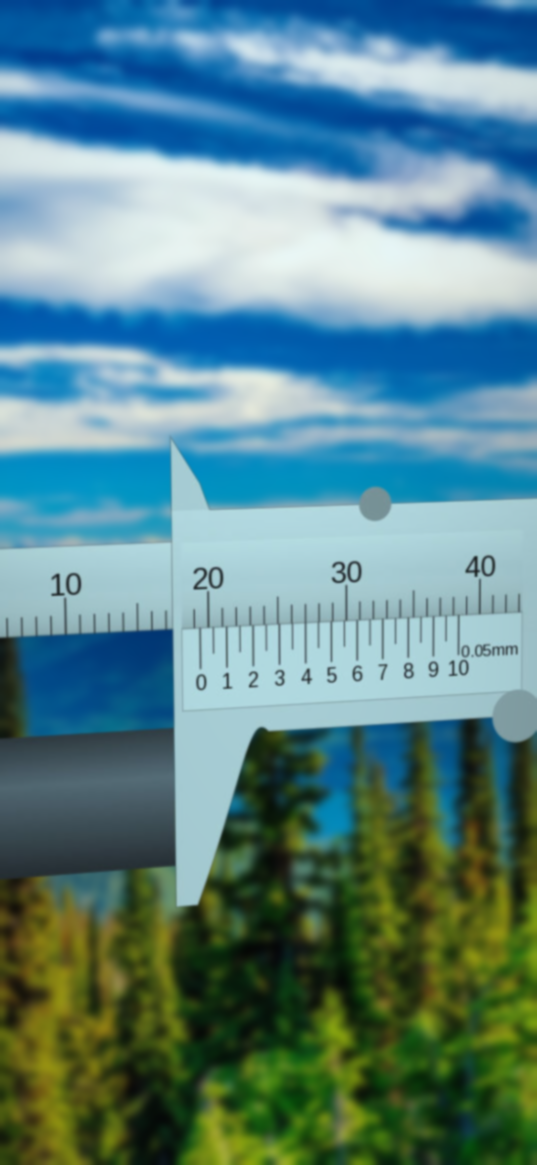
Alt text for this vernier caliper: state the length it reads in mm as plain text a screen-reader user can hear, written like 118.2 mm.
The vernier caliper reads 19.4 mm
